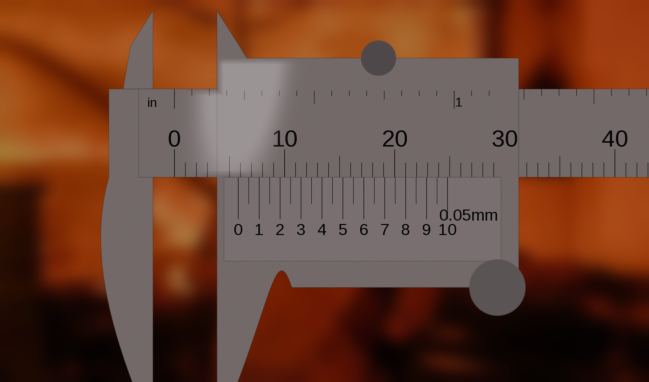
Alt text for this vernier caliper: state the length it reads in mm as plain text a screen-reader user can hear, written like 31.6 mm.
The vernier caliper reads 5.8 mm
